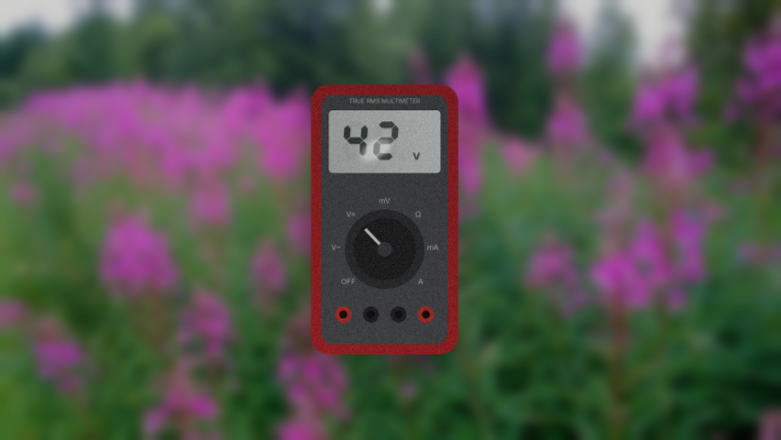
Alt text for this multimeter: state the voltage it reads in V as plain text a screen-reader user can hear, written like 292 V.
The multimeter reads 42 V
